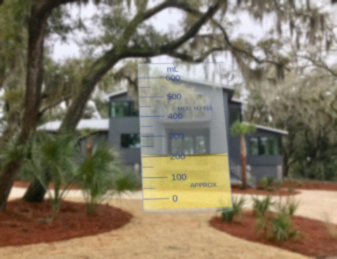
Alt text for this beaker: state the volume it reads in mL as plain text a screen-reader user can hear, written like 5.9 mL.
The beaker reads 200 mL
